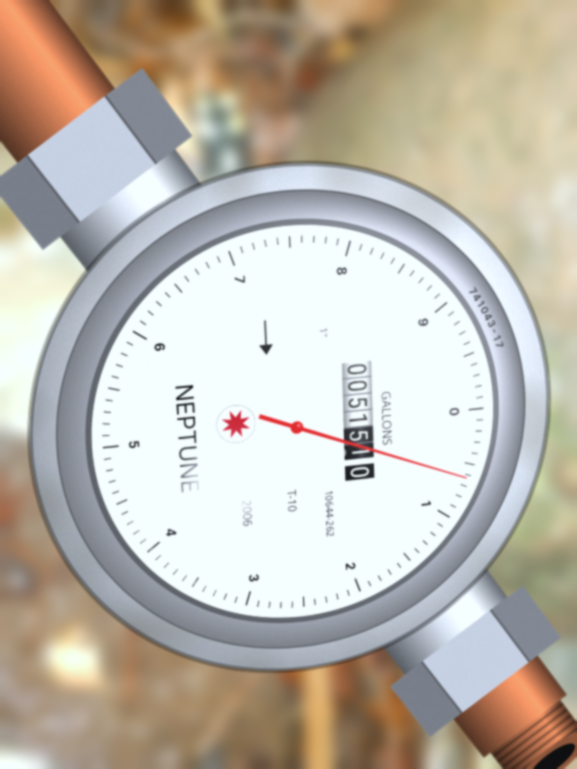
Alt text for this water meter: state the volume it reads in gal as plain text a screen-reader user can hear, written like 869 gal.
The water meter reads 51510.6 gal
